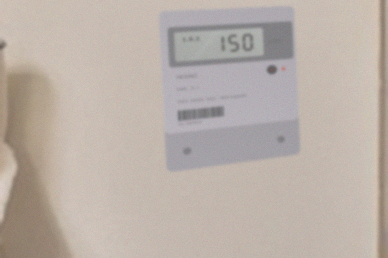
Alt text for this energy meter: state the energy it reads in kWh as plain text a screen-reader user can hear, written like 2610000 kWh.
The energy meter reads 150 kWh
